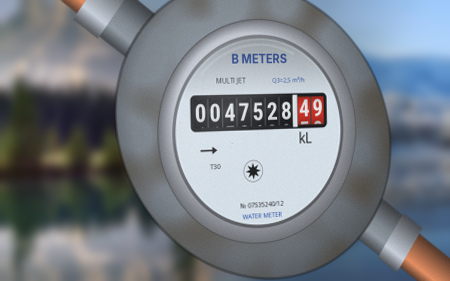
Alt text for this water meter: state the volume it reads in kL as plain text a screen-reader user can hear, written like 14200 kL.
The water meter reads 47528.49 kL
